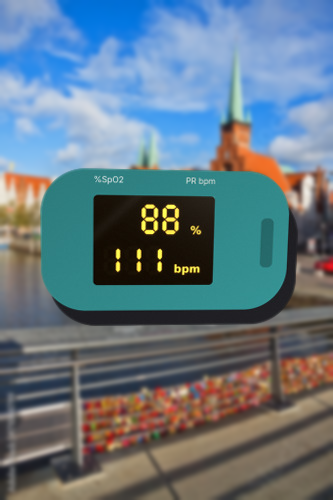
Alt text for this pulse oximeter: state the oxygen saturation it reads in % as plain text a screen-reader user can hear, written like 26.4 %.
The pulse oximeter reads 88 %
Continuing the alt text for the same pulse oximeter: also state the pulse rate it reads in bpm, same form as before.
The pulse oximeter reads 111 bpm
